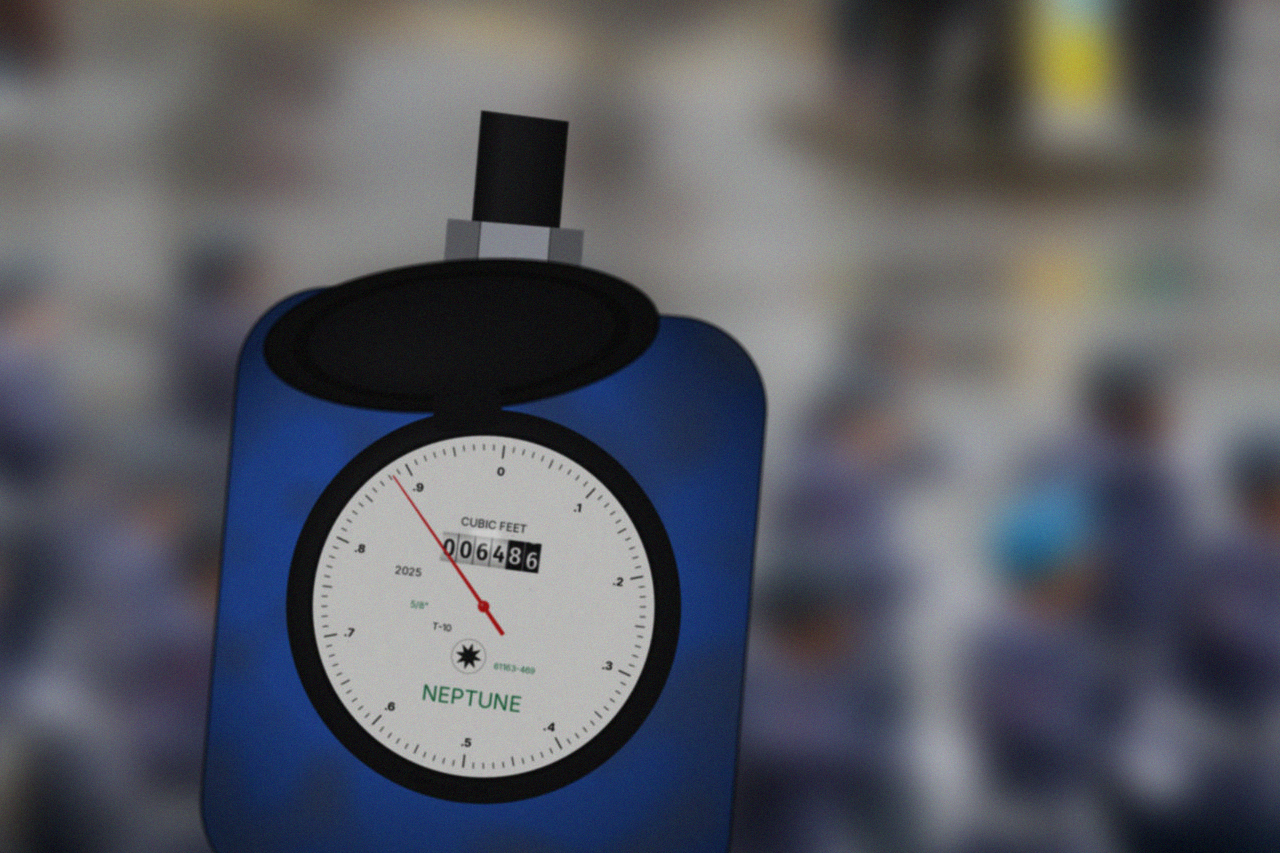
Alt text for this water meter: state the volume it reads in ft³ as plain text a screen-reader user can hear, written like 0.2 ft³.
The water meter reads 6485.88 ft³
